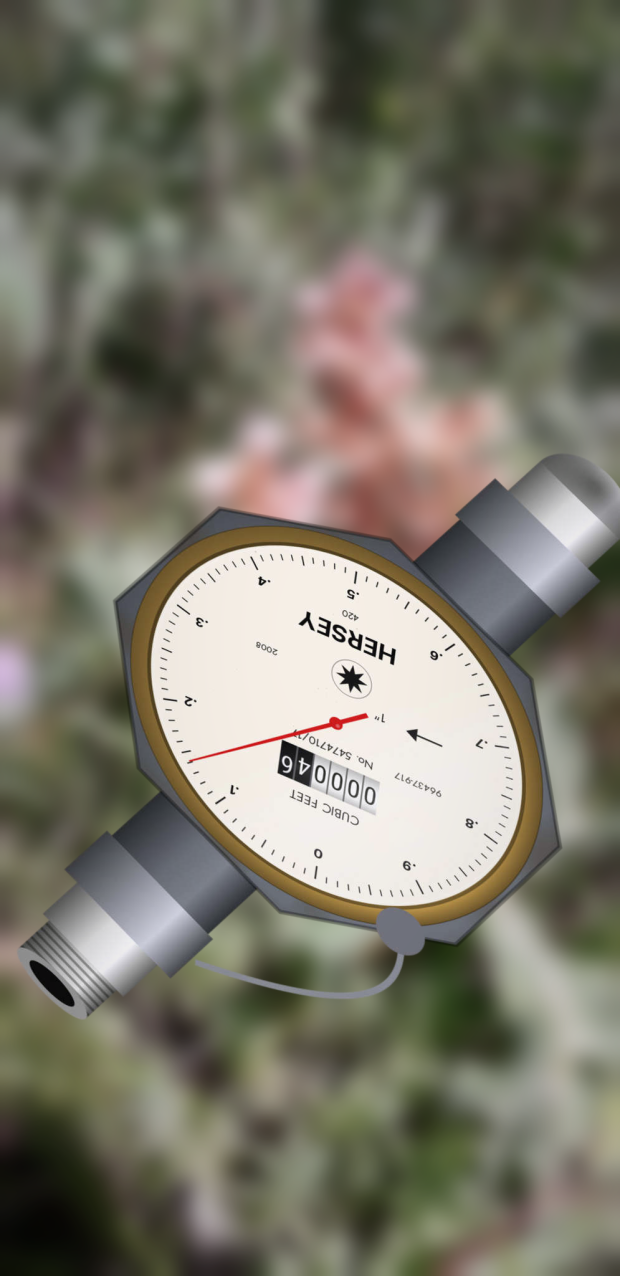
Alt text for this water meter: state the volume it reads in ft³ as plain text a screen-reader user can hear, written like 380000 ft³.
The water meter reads 46.14 ft³
